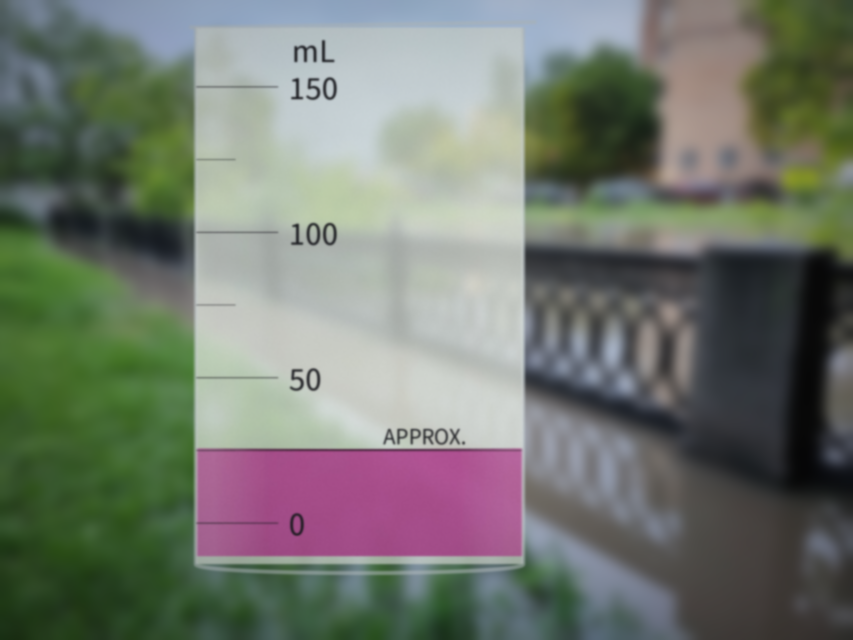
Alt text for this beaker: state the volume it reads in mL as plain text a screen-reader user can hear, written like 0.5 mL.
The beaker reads 25 mL
